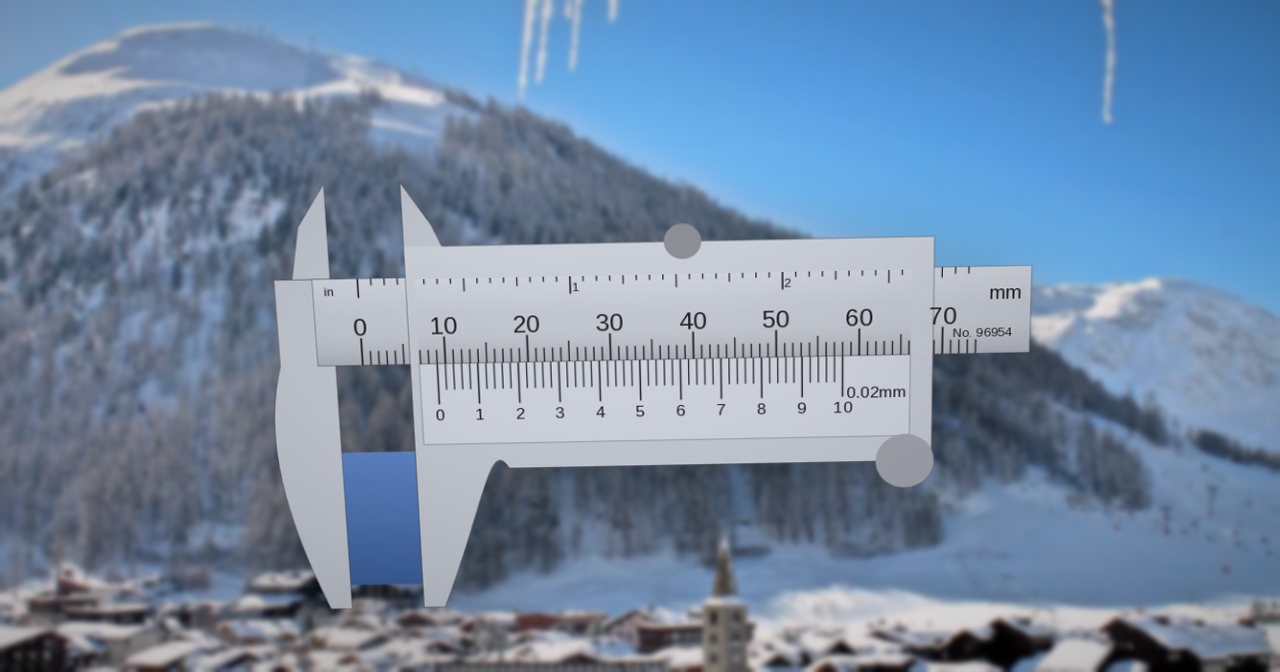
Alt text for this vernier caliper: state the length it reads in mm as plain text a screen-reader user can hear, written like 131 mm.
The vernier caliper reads 9.0 mm
